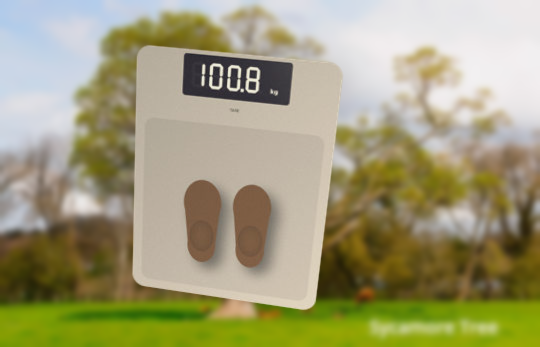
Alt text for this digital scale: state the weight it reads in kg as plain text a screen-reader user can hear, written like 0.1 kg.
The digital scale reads 100.8 kg
